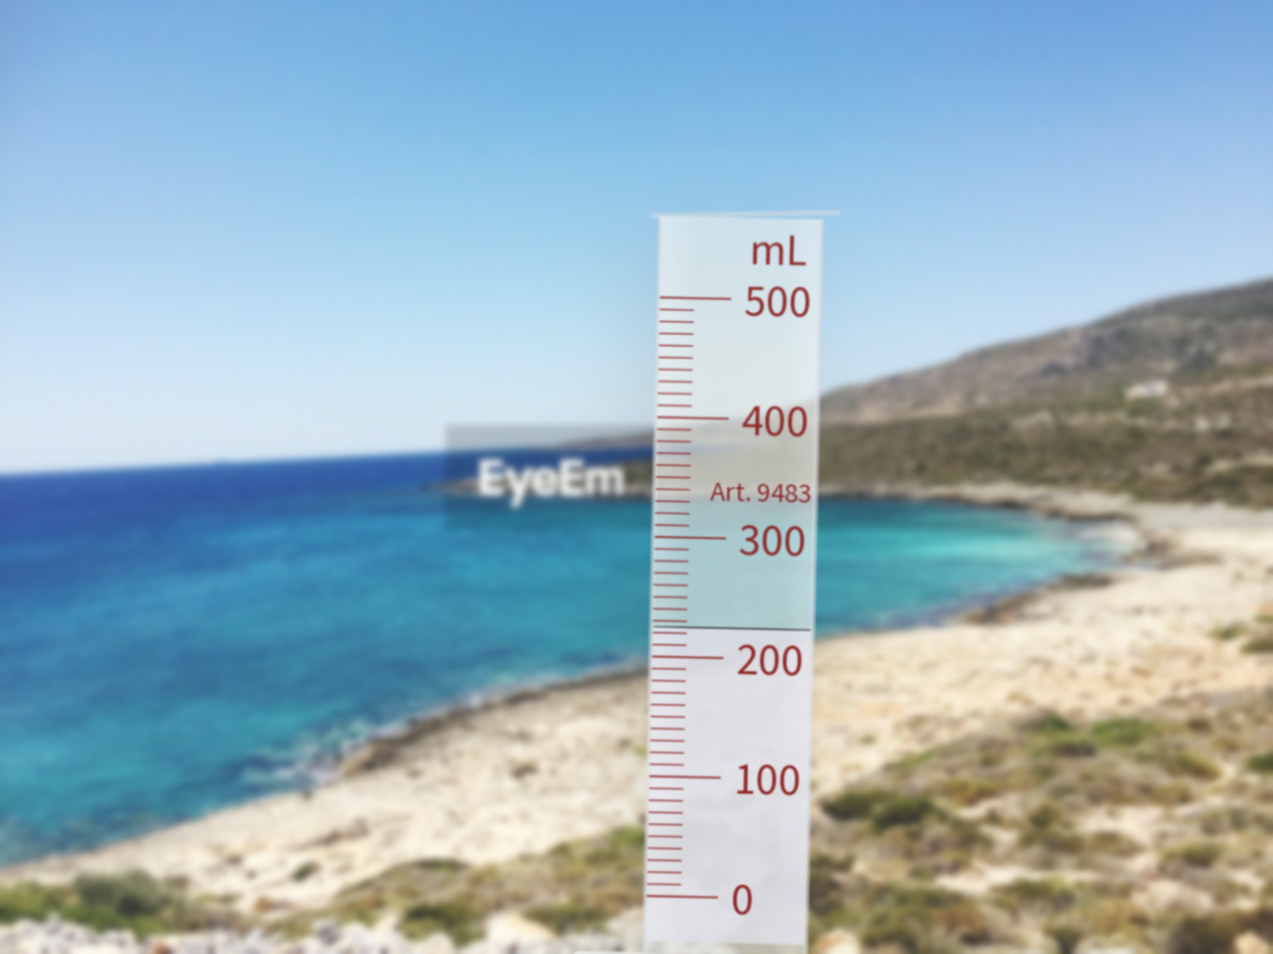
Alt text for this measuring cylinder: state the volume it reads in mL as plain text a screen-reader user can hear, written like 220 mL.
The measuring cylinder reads 225 mL
